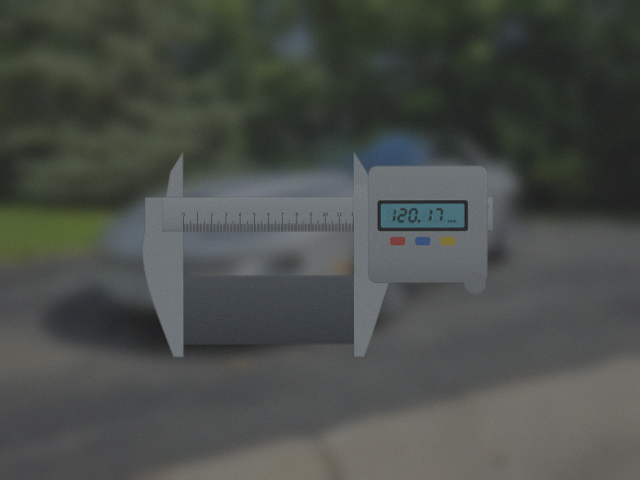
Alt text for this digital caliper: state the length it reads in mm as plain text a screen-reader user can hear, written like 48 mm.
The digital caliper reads 120.17 mm
